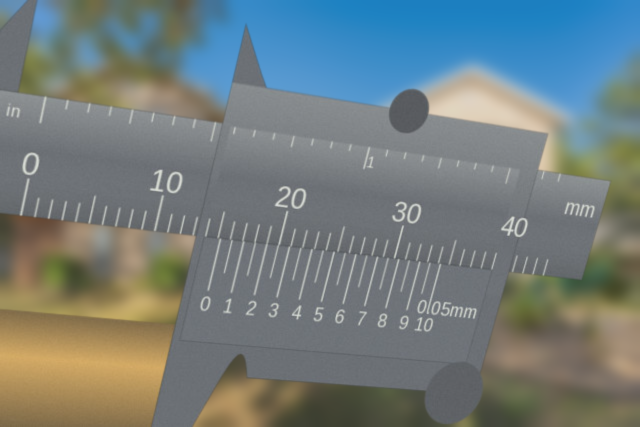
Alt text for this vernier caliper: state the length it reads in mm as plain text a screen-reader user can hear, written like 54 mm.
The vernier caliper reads 15.2 mm
